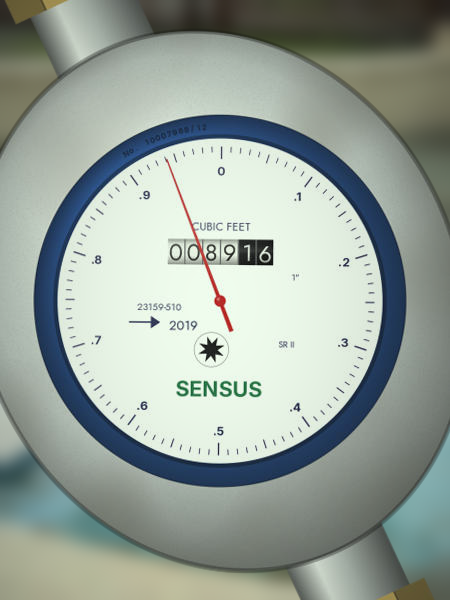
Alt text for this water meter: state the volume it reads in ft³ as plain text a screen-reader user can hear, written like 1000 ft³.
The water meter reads 8915.94 ft³
